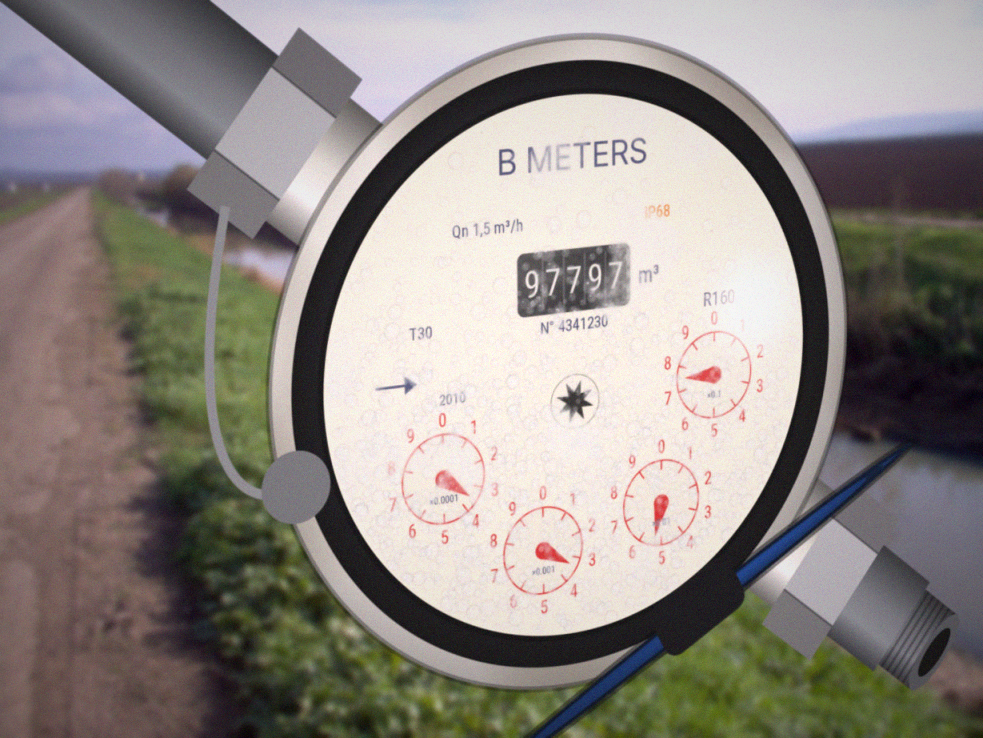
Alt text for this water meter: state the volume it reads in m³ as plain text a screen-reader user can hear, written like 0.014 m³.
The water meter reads 97797.7533 m³
